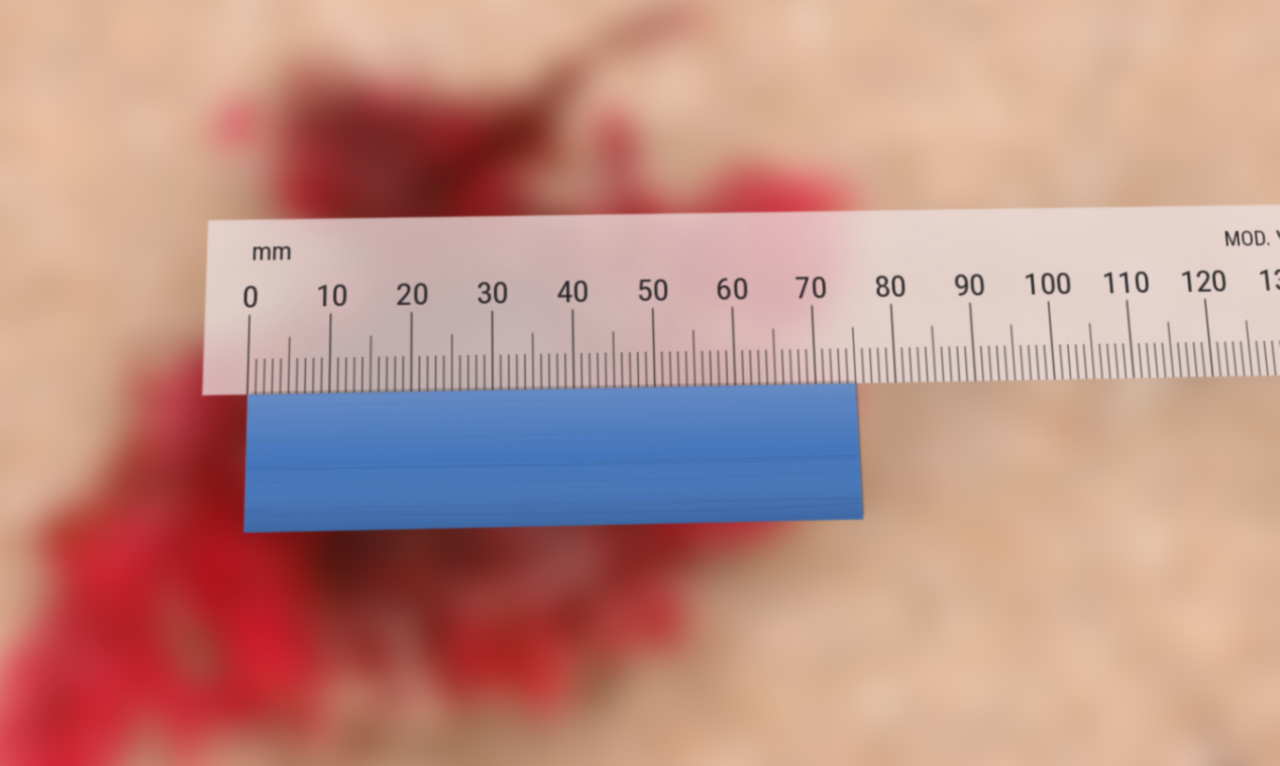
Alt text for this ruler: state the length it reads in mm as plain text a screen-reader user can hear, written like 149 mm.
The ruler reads 75 mm
